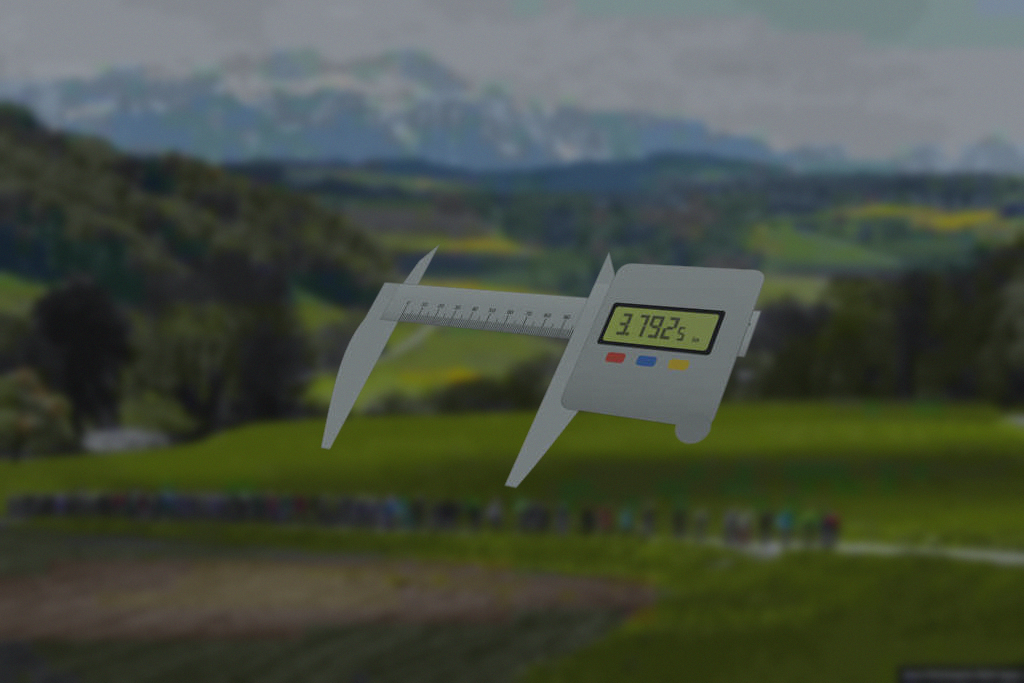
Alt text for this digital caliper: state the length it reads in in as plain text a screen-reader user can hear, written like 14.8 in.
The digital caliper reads 3.7925 in
